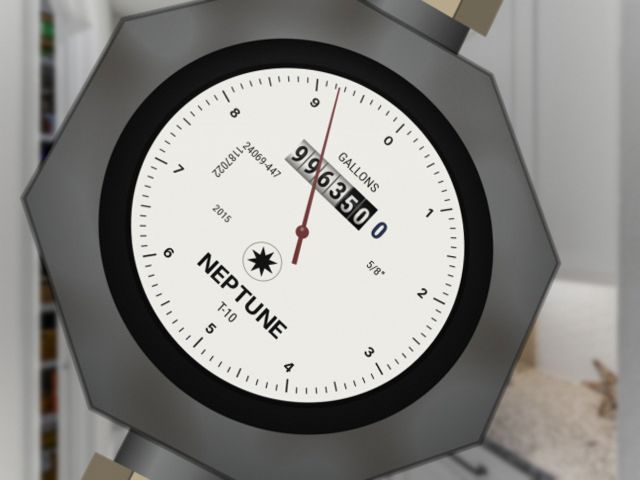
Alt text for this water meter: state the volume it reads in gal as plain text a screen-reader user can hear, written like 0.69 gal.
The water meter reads 9963499.2 gal
